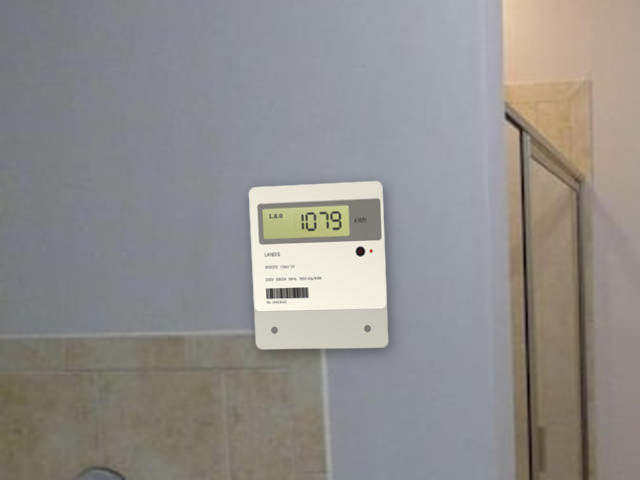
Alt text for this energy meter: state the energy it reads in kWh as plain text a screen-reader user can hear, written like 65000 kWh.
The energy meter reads 1079 kWh
